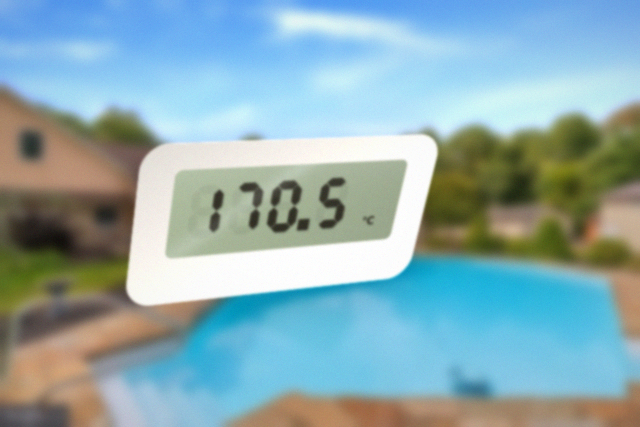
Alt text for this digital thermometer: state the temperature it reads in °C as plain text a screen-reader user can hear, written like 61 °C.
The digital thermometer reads 170.5 °C
